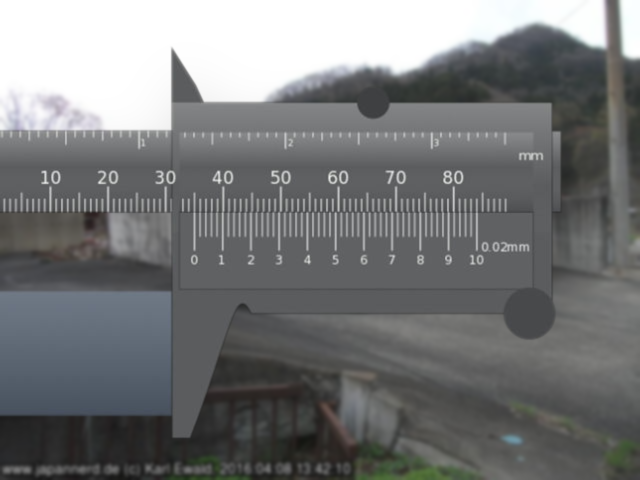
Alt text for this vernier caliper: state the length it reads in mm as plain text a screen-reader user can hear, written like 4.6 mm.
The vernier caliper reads 35.0 mm
